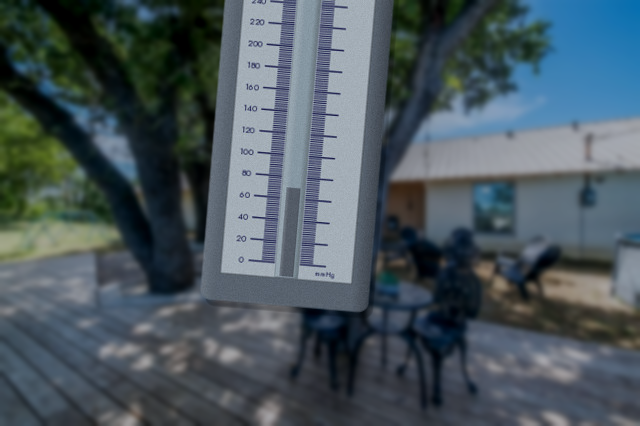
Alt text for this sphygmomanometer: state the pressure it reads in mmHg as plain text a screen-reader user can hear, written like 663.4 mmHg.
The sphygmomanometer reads 70 mmHg
